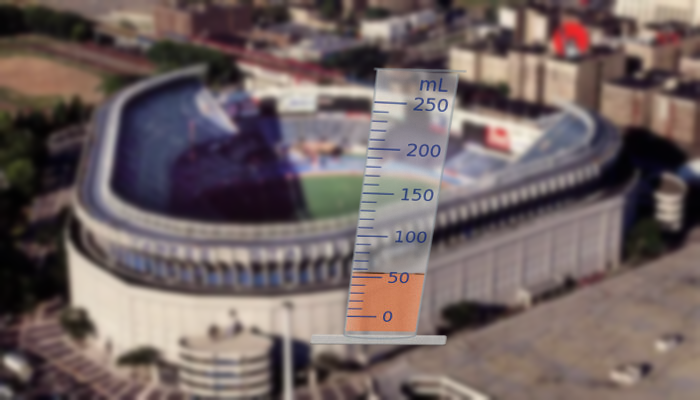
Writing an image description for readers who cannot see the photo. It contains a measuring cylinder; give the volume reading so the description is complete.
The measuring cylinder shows 55 mL
